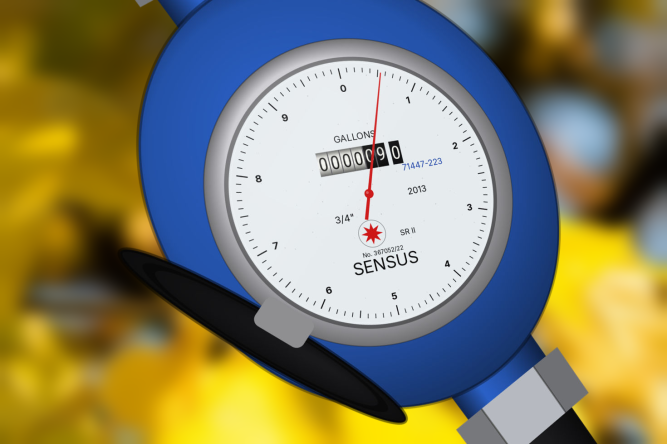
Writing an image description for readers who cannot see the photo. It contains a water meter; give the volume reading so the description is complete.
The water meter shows 90.5 gal
